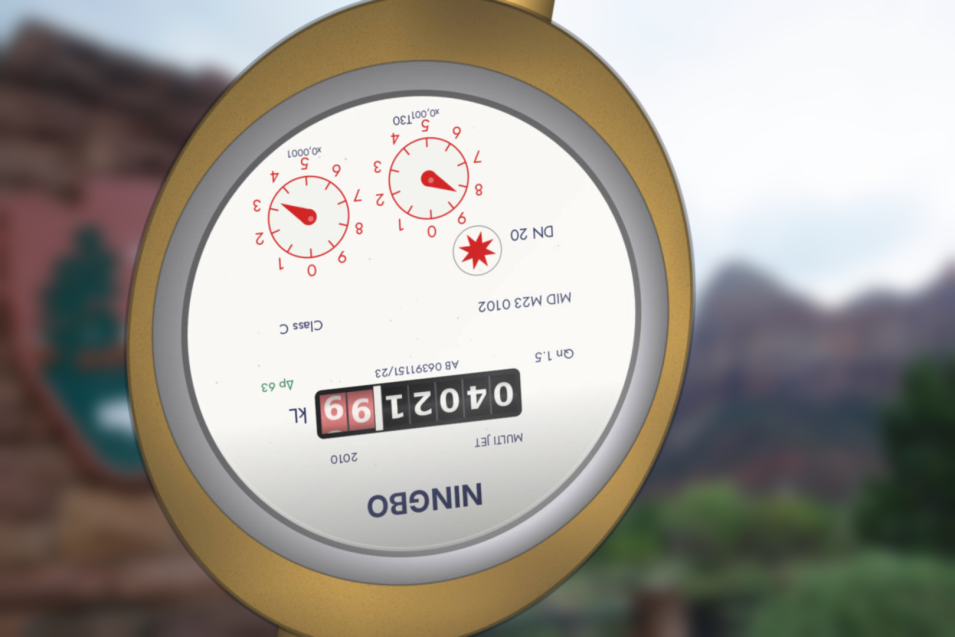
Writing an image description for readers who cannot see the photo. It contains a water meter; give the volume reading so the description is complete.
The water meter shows 4021.9883 kL
